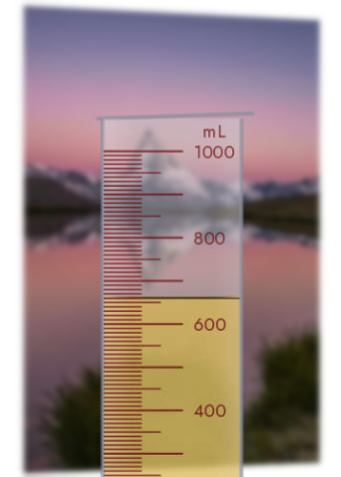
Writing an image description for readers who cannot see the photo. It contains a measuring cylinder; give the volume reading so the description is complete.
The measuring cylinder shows 660 mL
